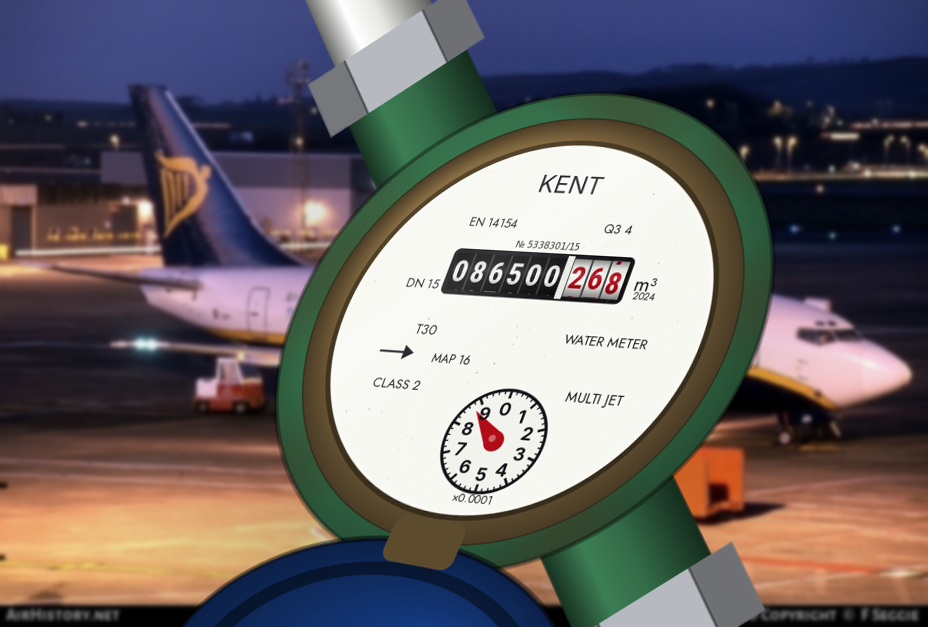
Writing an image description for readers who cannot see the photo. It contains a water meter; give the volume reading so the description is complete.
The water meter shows 86500.2678 m³
